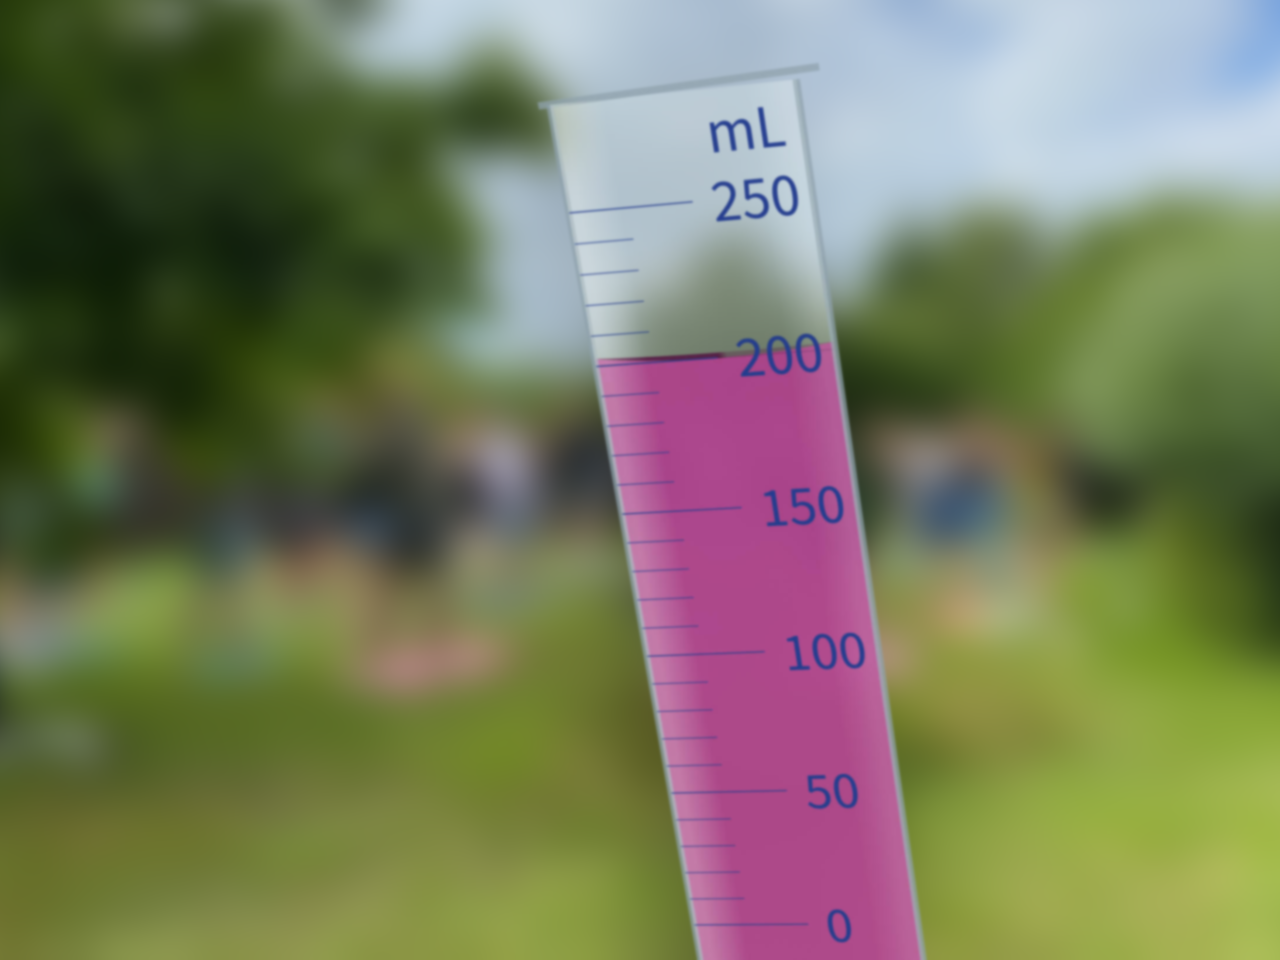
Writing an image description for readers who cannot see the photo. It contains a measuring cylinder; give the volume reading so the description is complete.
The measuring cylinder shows 200 mL
